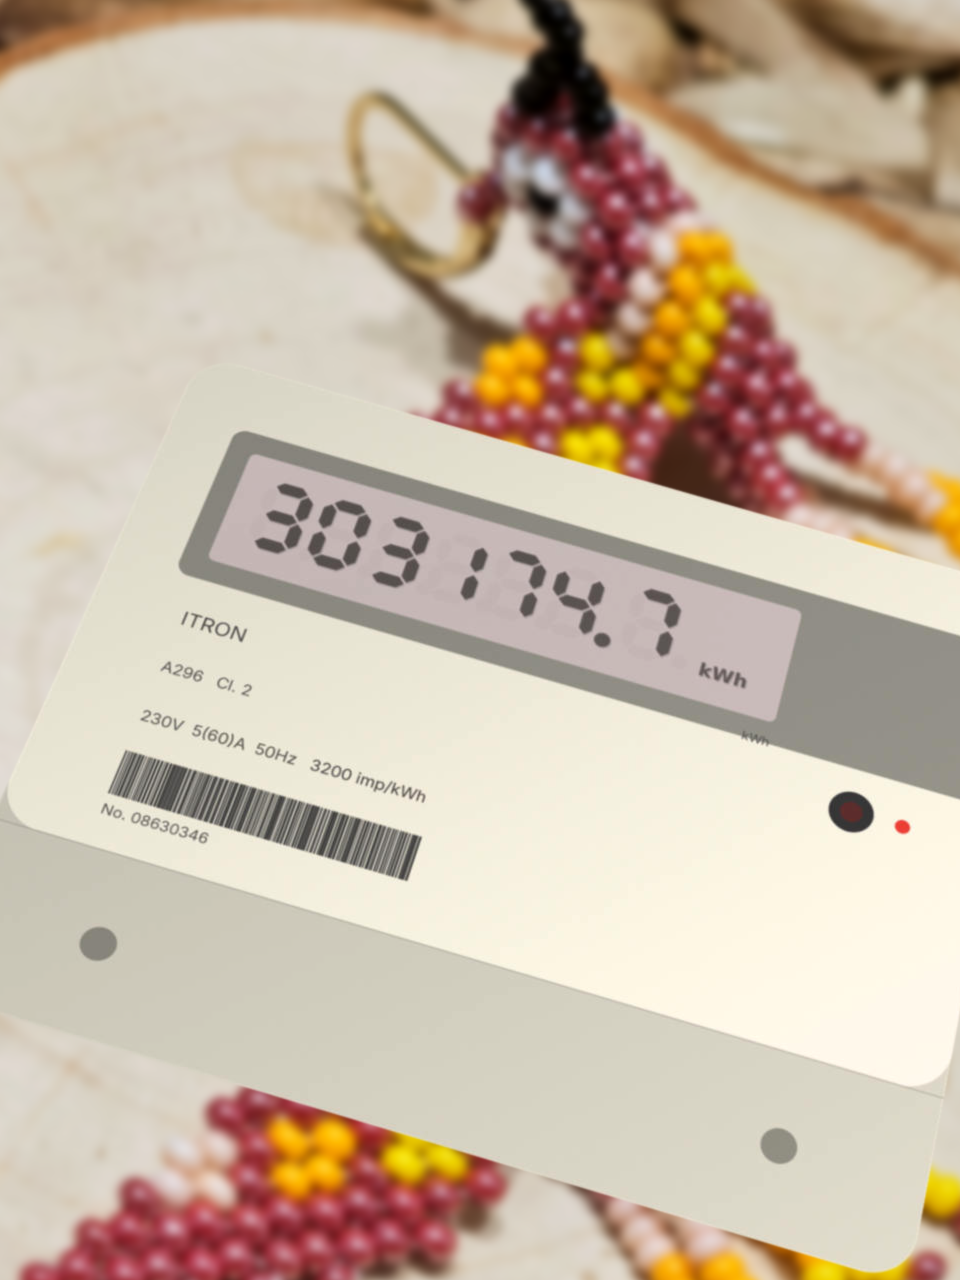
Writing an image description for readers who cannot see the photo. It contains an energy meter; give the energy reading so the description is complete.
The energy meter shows 303174.7 kWh
